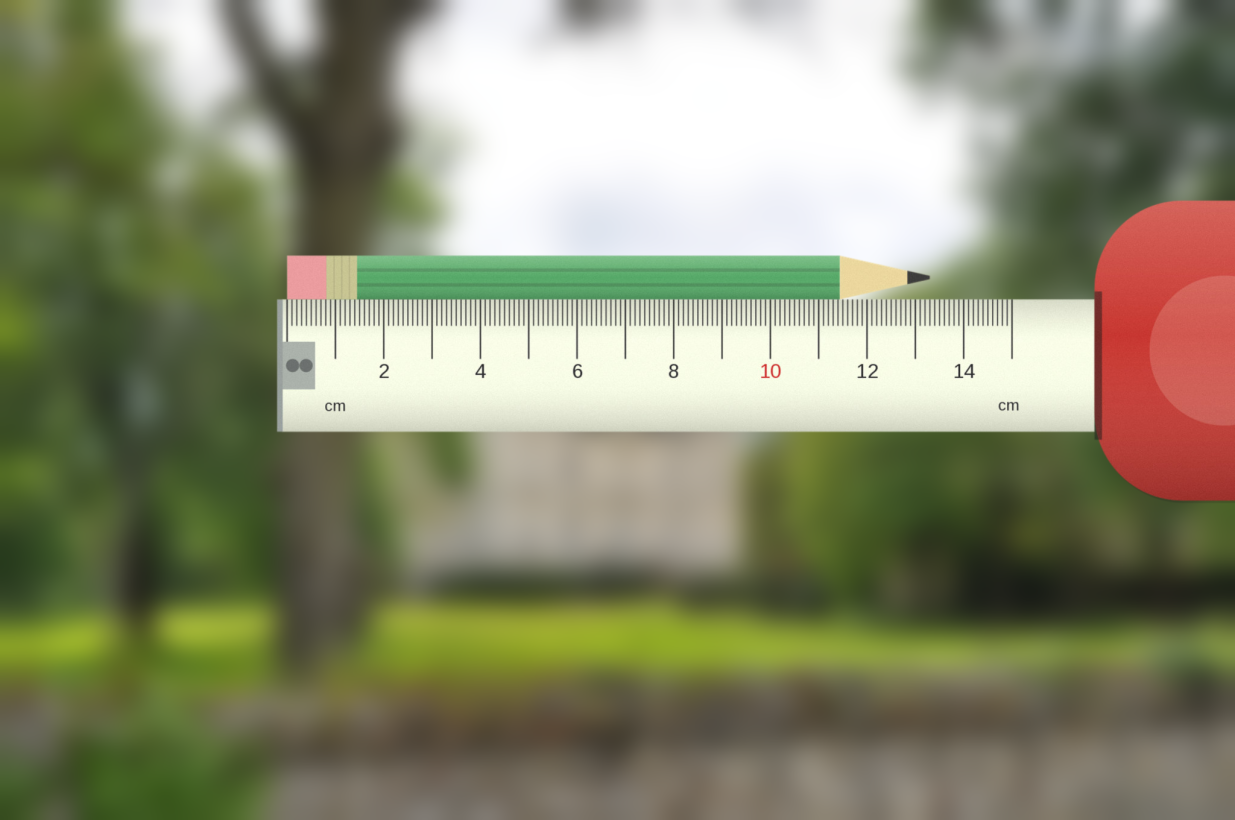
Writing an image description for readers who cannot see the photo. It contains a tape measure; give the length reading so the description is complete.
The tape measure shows 13.3 cm
